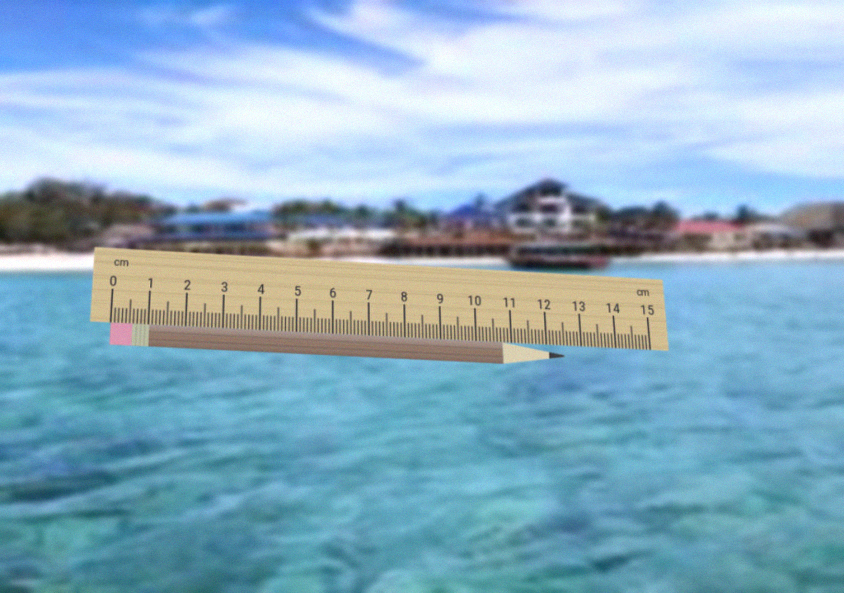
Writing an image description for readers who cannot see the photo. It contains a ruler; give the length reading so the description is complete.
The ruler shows 12.5 cm
